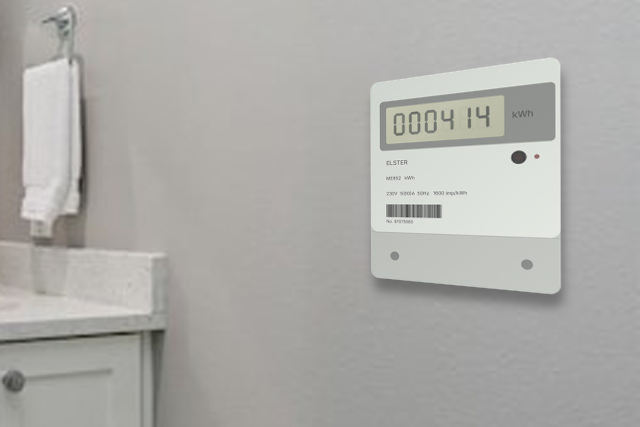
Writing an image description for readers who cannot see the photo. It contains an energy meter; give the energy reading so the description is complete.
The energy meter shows 414 kWh
